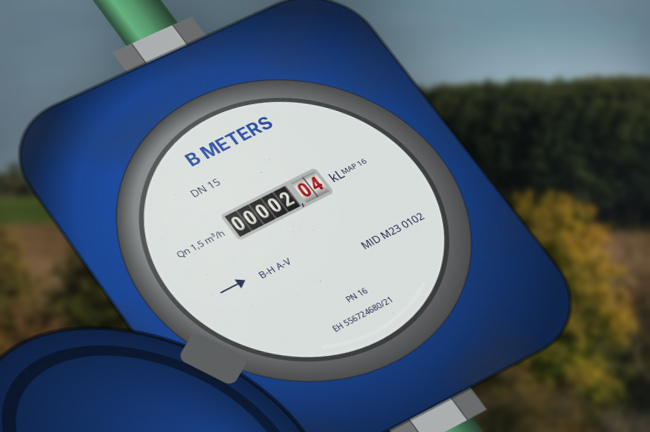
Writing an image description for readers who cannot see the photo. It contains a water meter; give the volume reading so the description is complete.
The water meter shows 2.04 kL
